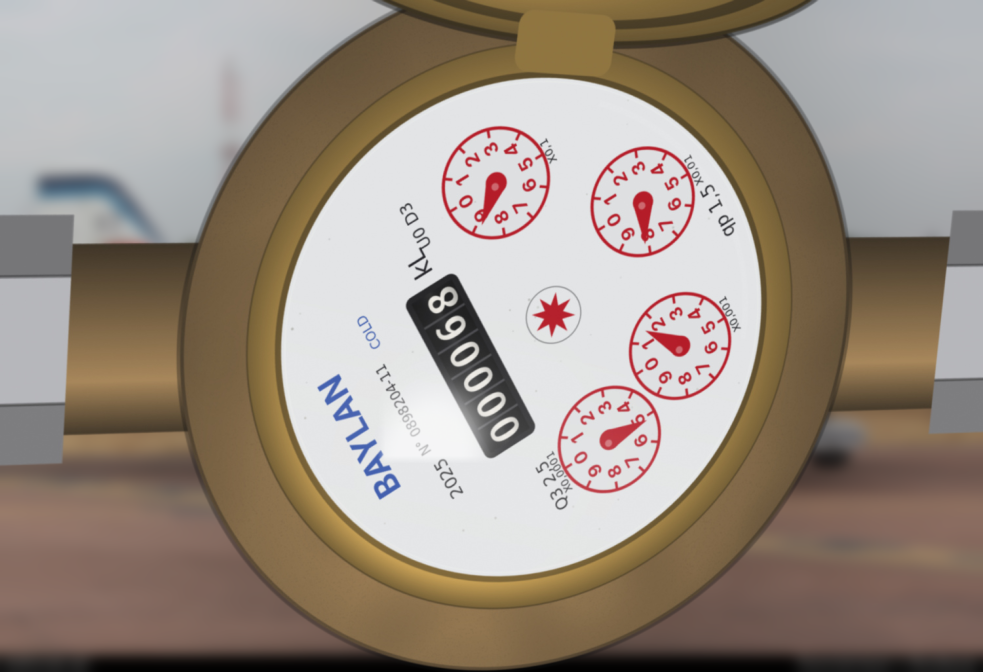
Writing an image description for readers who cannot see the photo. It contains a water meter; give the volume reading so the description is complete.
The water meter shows 67.8815 kL
